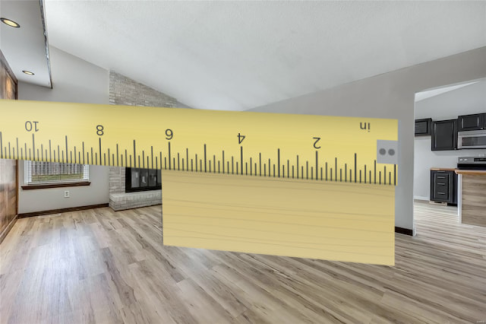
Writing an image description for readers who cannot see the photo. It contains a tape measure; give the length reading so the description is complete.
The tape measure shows 6.25 in
